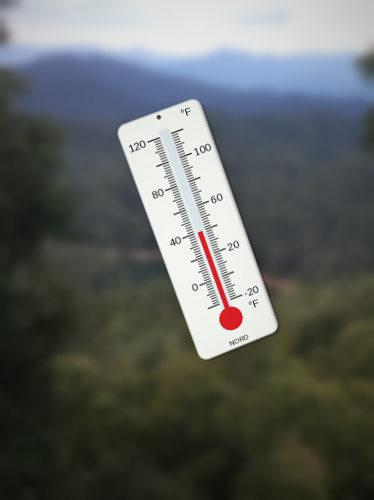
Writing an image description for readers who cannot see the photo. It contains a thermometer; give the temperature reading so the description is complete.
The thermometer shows 40 °F
